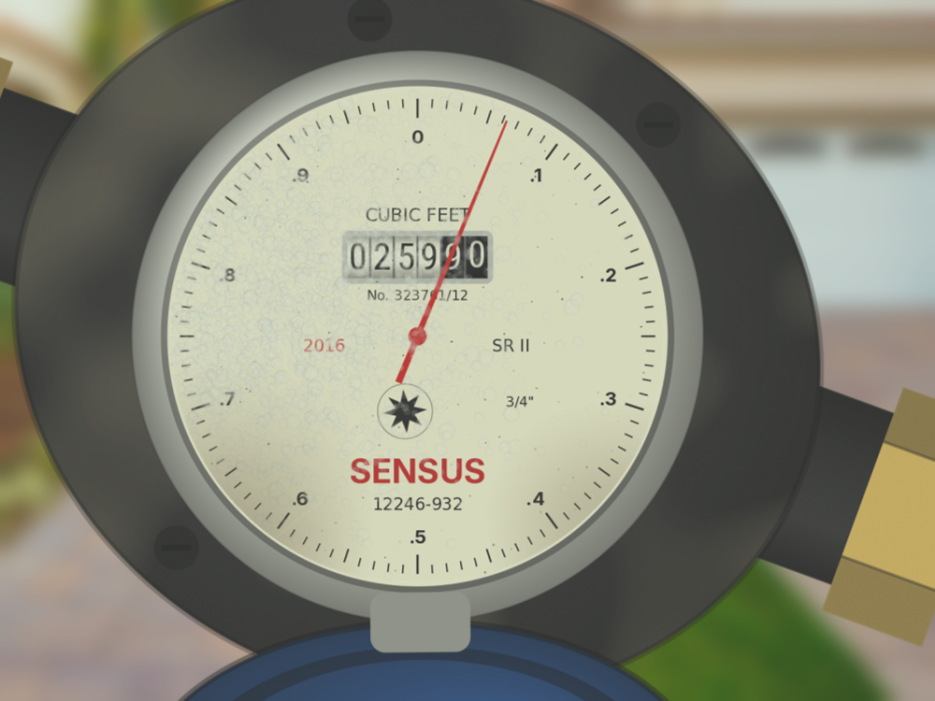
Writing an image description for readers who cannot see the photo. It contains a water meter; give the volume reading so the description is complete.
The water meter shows 25990.06 ft³
